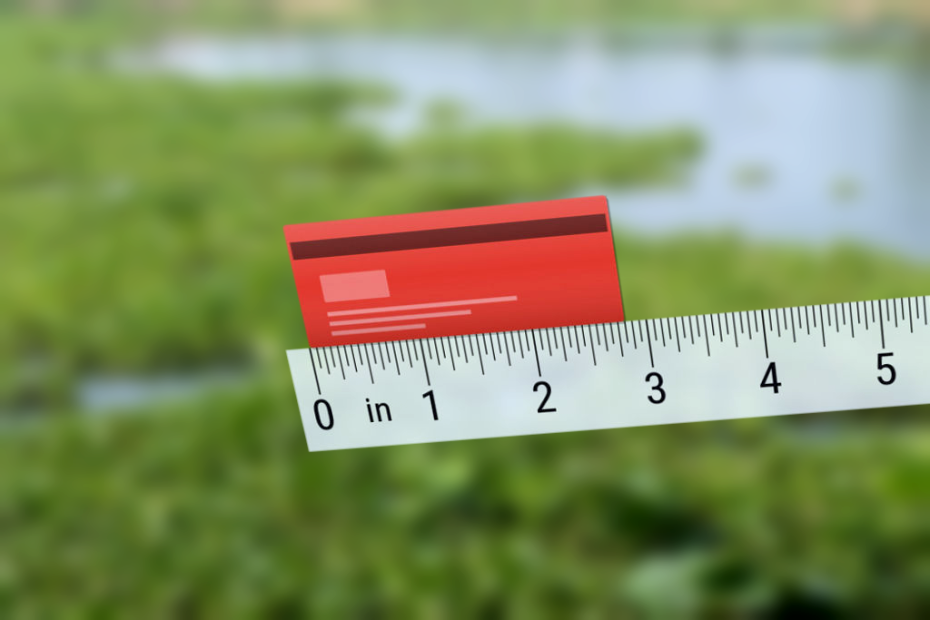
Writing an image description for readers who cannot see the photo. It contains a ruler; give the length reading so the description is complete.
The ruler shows 2.8125 in
